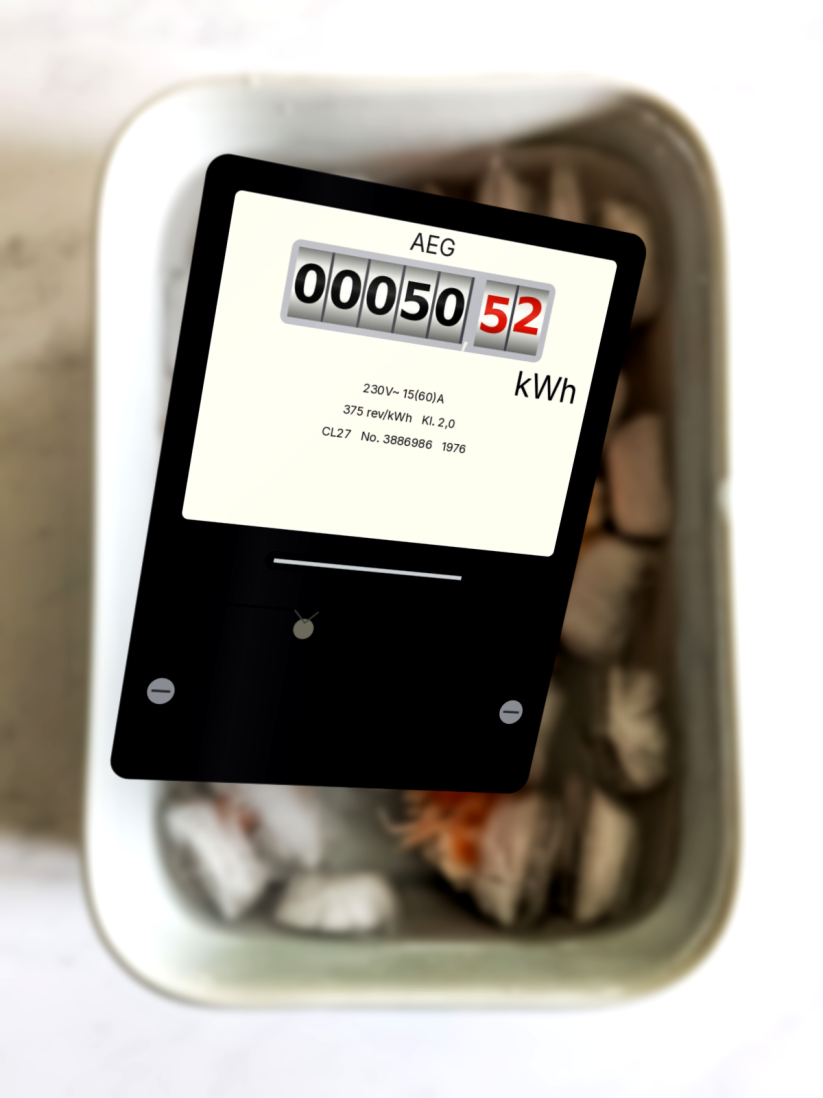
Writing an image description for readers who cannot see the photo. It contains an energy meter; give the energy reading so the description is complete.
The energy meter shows 50.52 kWh
